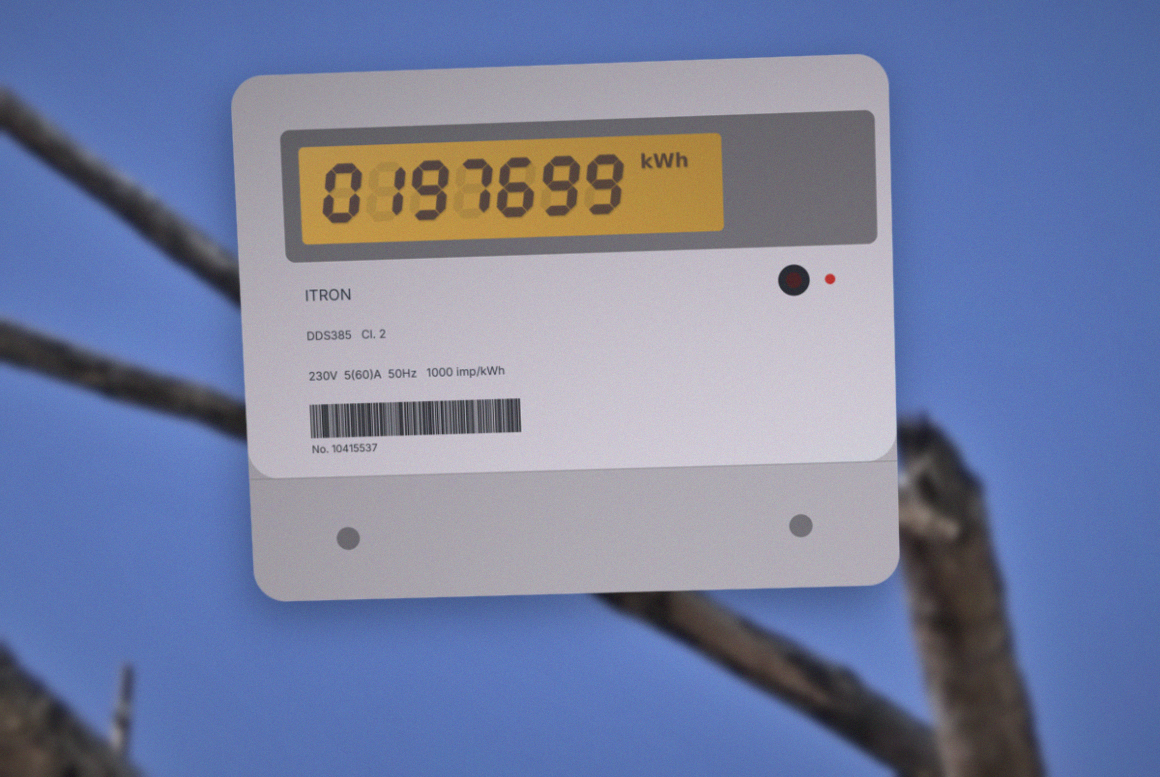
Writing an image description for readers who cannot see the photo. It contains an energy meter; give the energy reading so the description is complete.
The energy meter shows 197699 kWh
